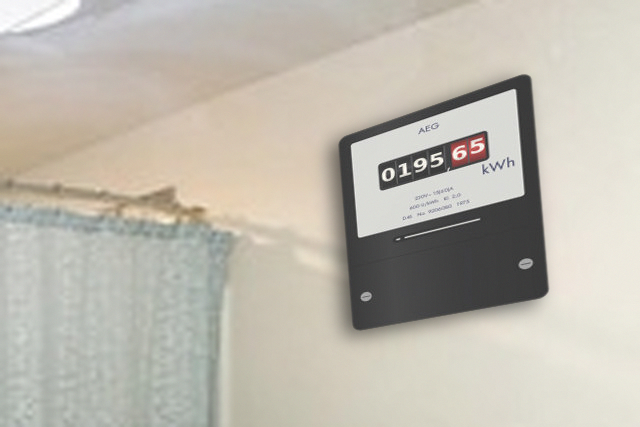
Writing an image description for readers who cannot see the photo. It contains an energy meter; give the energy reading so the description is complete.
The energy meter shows 195.65 kWh
